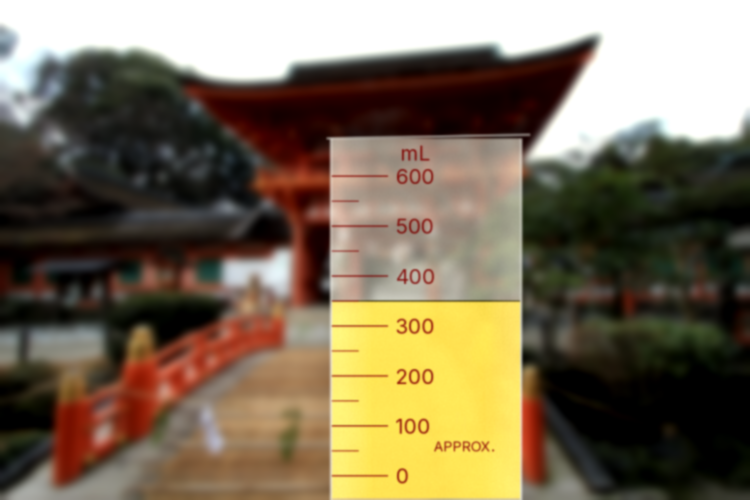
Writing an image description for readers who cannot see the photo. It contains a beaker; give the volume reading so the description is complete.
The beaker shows 350 mL
